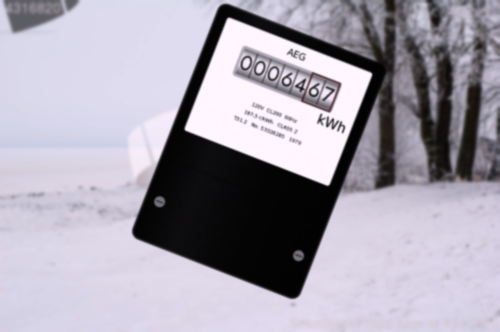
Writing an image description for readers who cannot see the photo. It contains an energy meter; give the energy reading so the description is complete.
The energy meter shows 64.67 kWh
